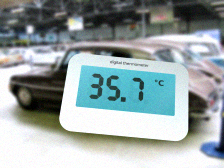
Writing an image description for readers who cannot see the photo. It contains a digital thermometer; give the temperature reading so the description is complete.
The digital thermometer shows 35.7 °C
